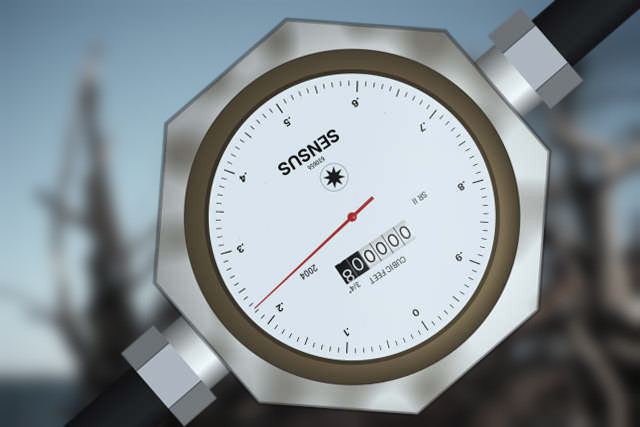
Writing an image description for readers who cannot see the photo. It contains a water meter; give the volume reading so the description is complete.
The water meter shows 8.22 ft³
